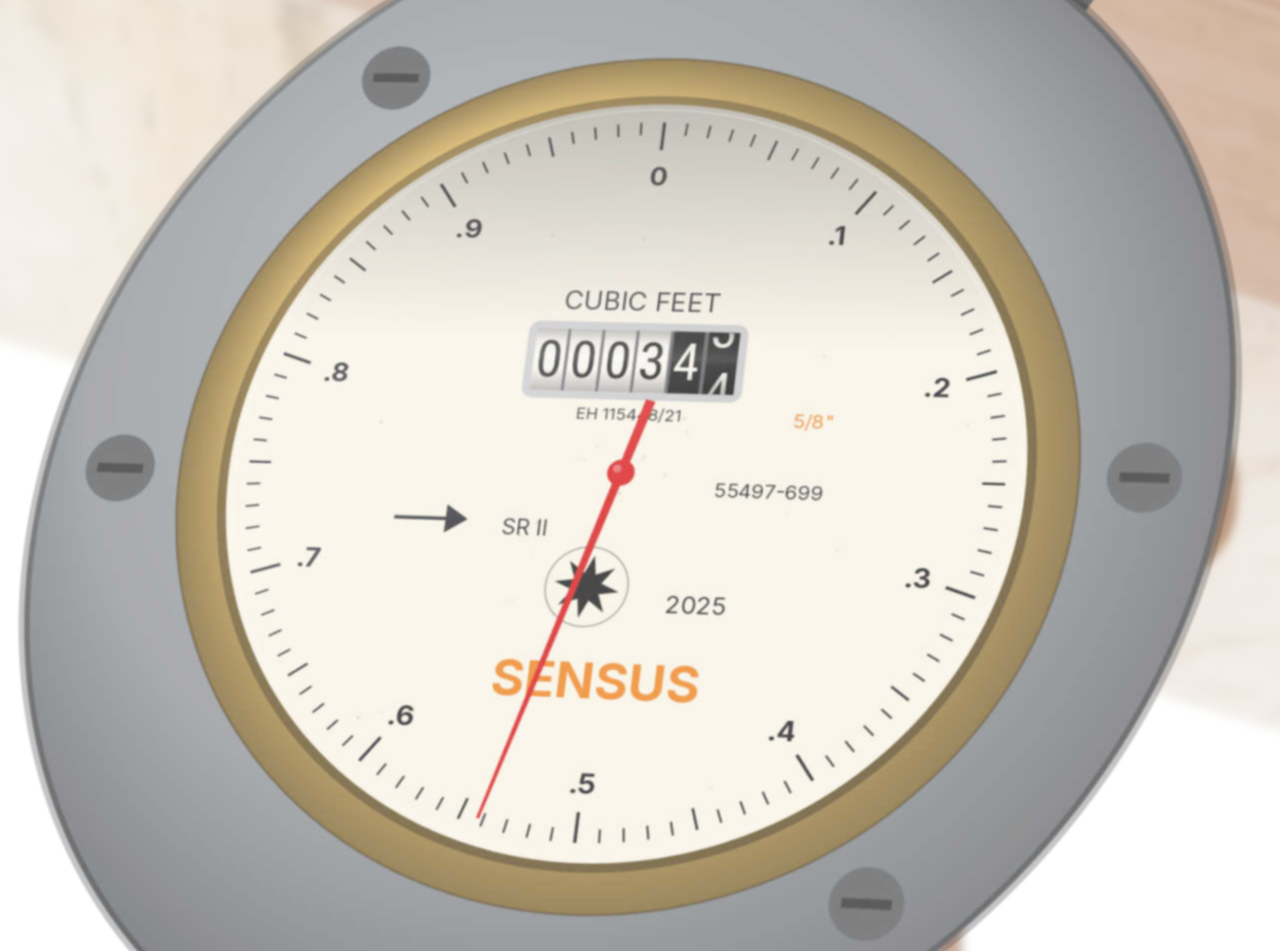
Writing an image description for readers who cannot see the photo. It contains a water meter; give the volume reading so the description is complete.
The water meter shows 343.54 ft³
